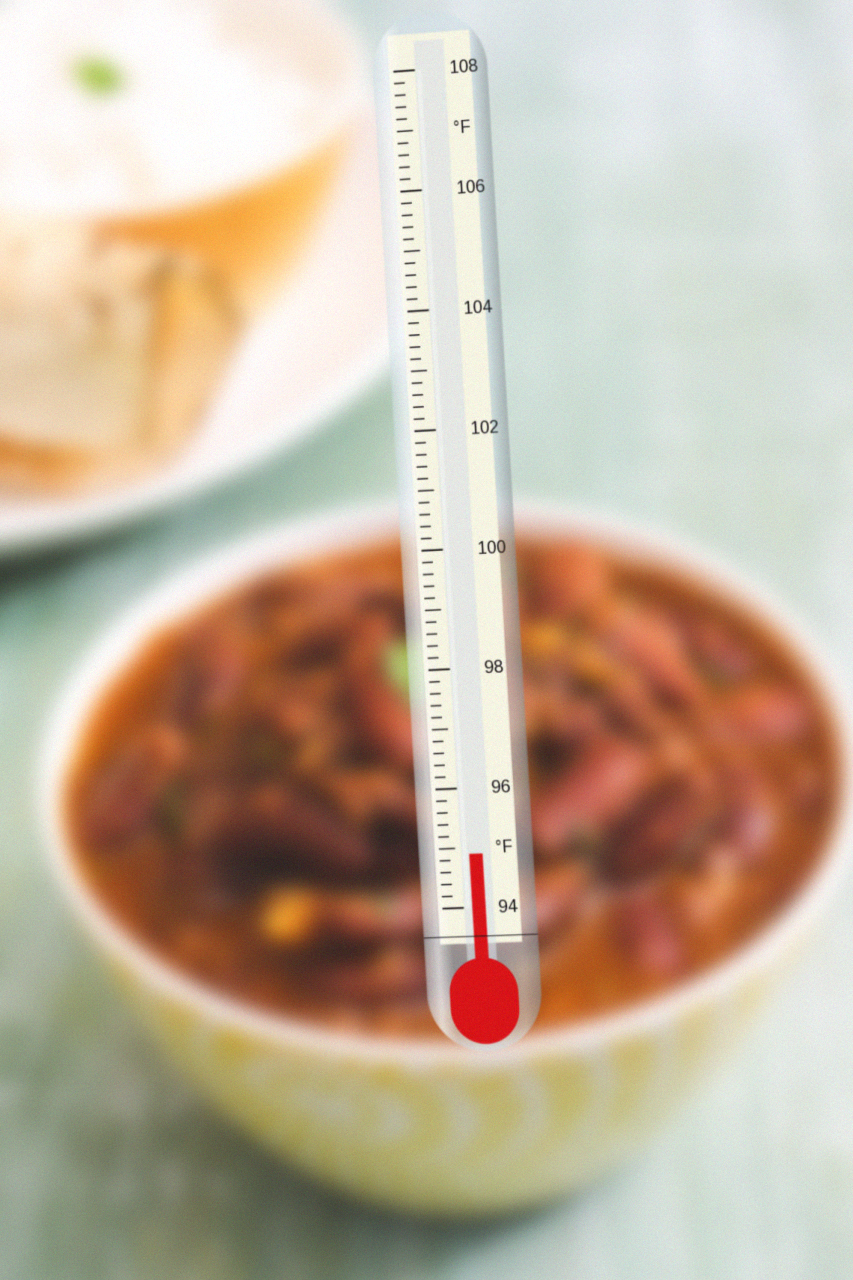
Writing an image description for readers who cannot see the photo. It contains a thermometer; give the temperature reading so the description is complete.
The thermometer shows 94.9 °F
